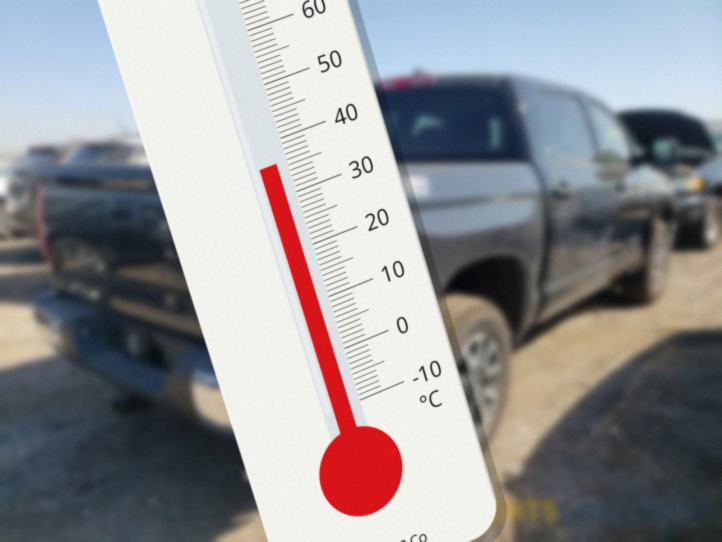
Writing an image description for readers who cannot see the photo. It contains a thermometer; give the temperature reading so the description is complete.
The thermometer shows 36 °C
